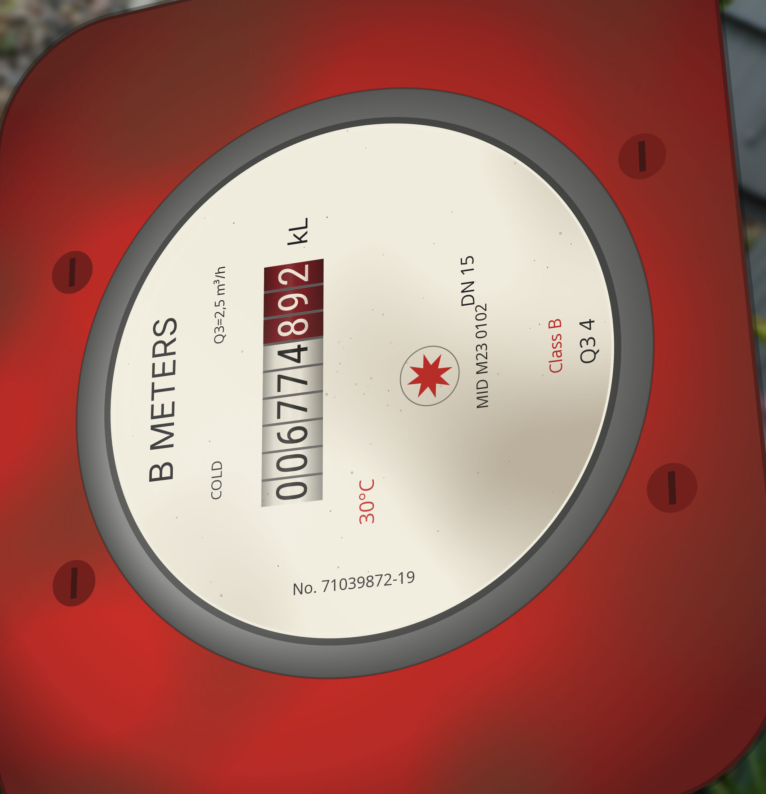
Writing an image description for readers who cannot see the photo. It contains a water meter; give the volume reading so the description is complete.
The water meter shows 6774.892 kL
